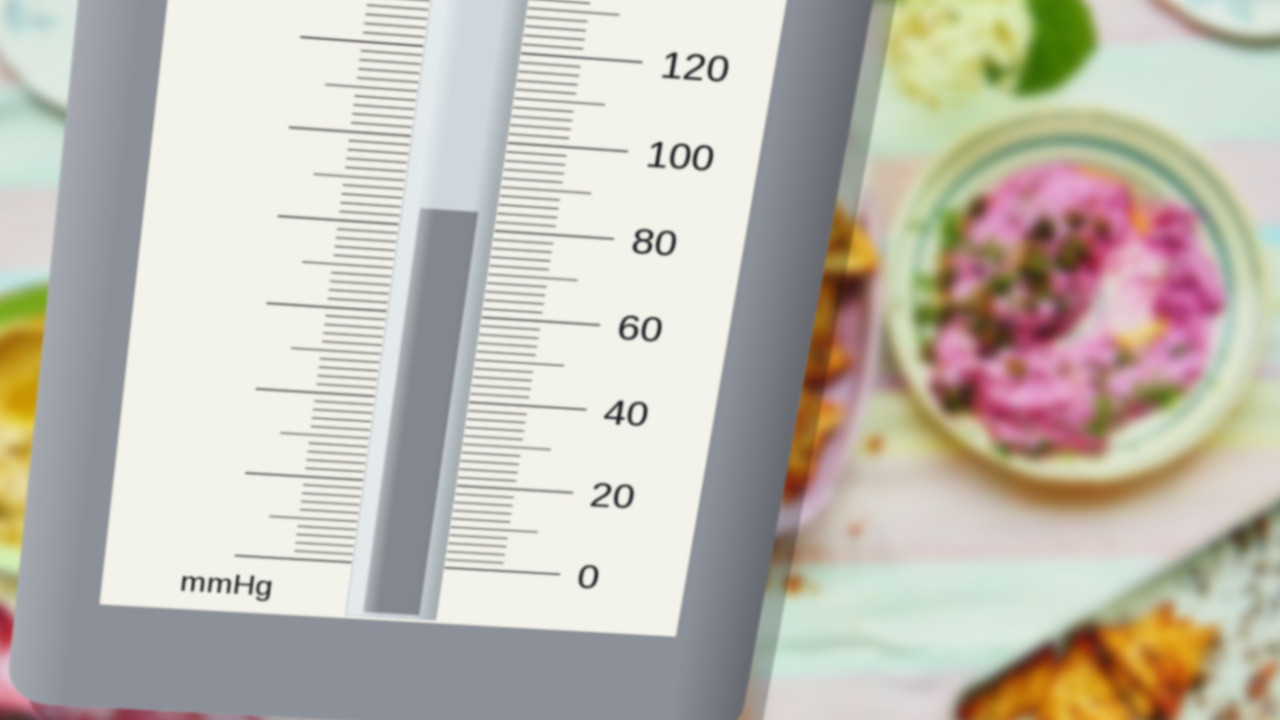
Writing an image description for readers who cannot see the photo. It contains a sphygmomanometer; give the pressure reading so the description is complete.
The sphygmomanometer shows 84 mmHg
